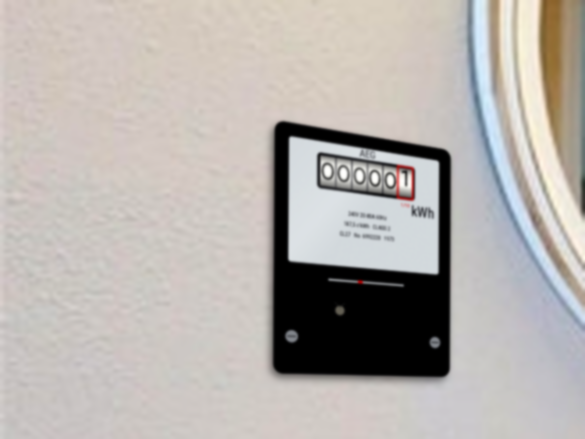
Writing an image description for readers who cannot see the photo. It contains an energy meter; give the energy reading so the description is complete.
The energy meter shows 0.1 kWh
